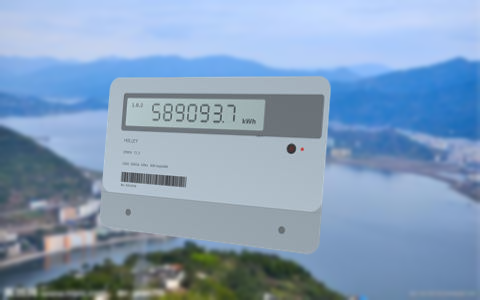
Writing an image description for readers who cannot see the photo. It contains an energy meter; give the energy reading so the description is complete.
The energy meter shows 589093.7 kWh
